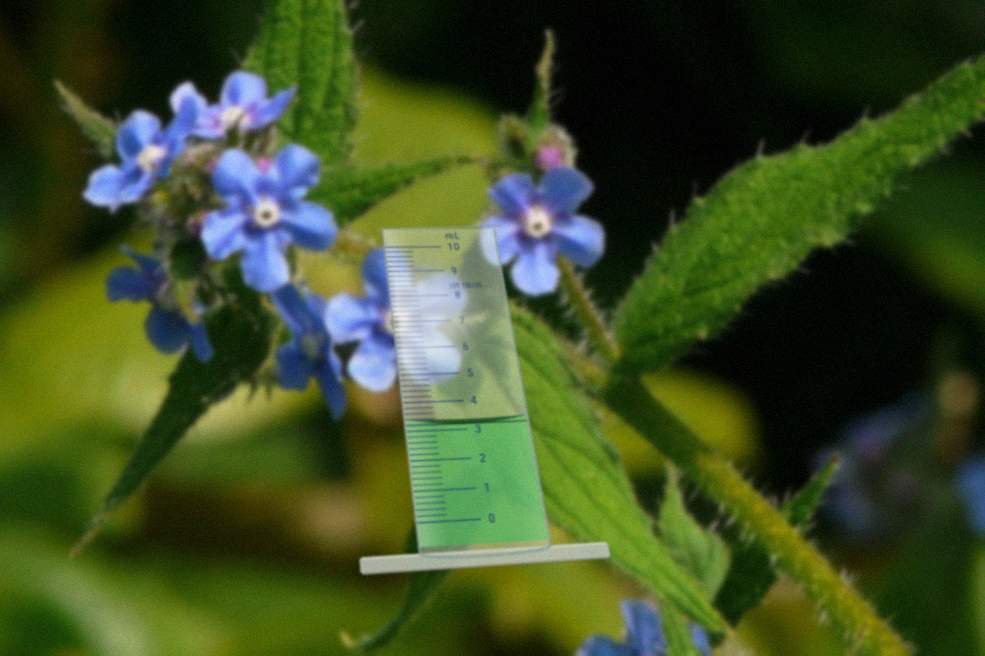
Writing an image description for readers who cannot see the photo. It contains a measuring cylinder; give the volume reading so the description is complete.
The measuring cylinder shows 3.2 mL
